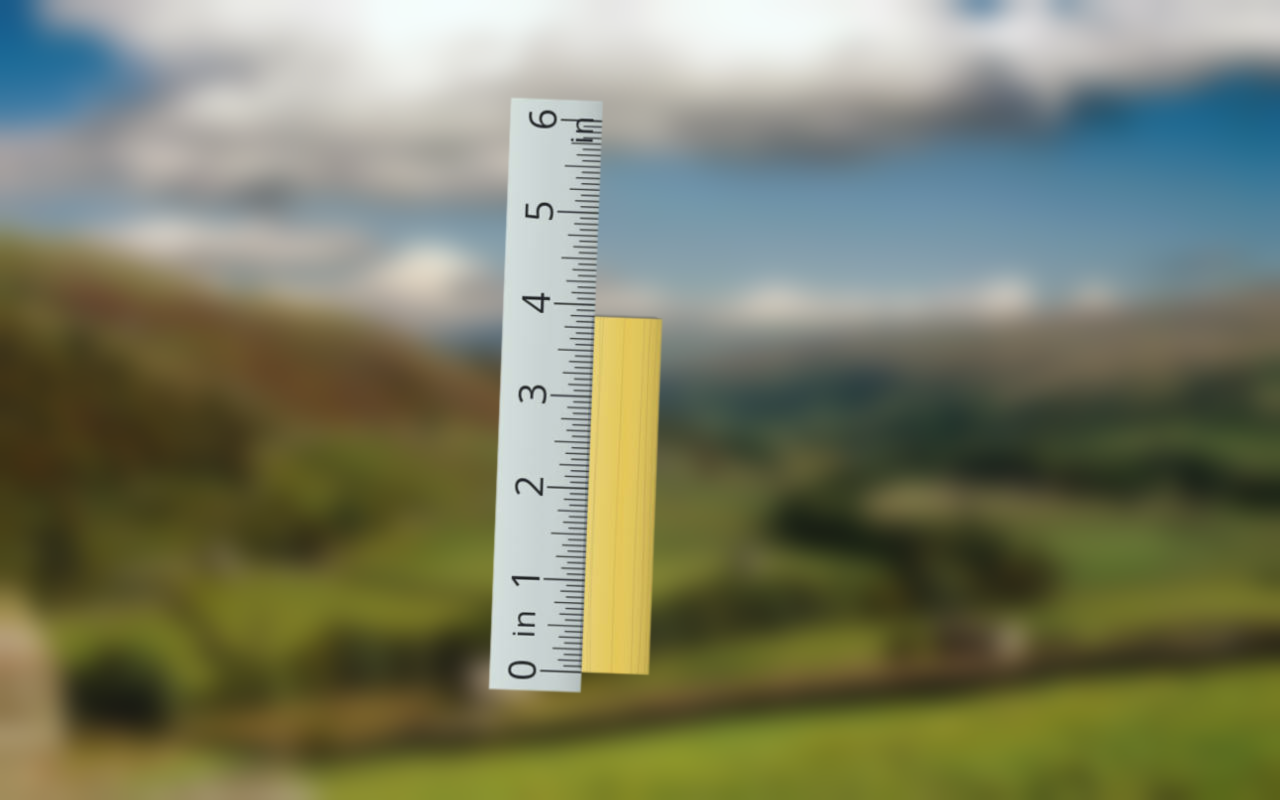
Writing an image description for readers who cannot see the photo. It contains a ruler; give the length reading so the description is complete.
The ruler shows 3.875 in
